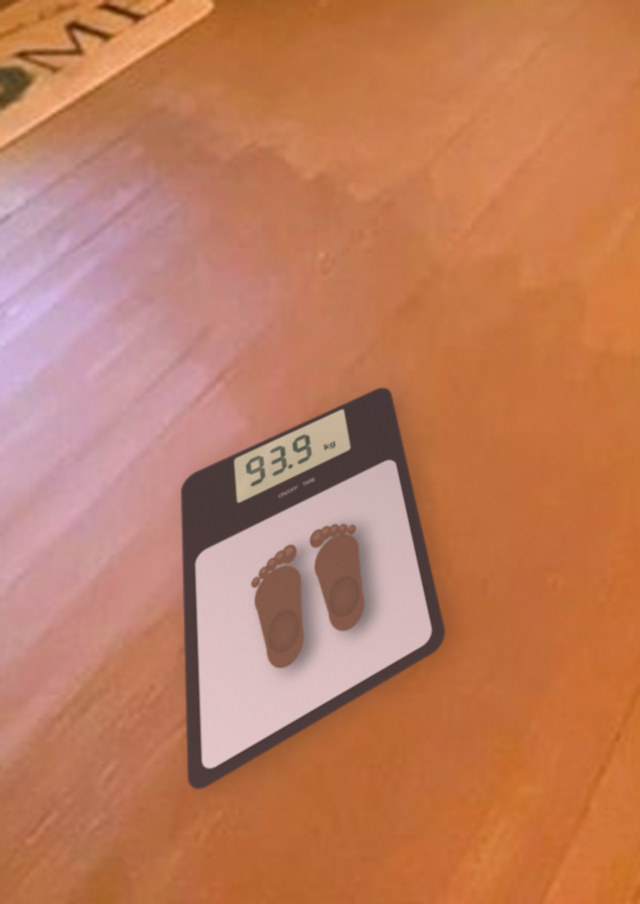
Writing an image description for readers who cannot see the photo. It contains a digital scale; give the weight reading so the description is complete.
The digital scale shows 93.9 kg
